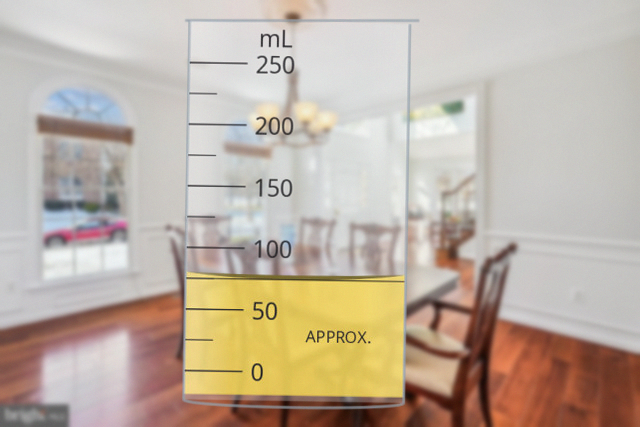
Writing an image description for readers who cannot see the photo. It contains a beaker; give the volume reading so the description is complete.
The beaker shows 75 mL
